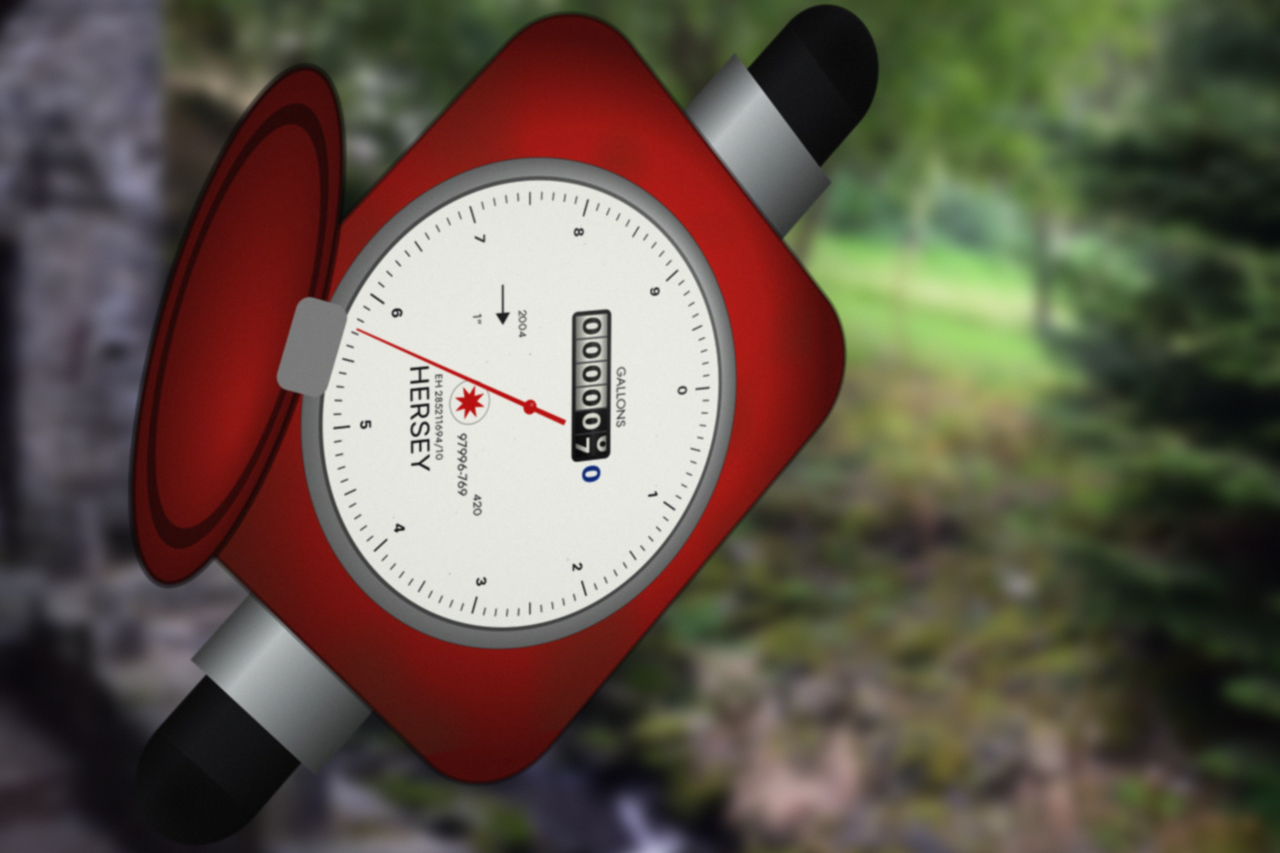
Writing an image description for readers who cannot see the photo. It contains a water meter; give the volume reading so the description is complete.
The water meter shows 65.7 gal
